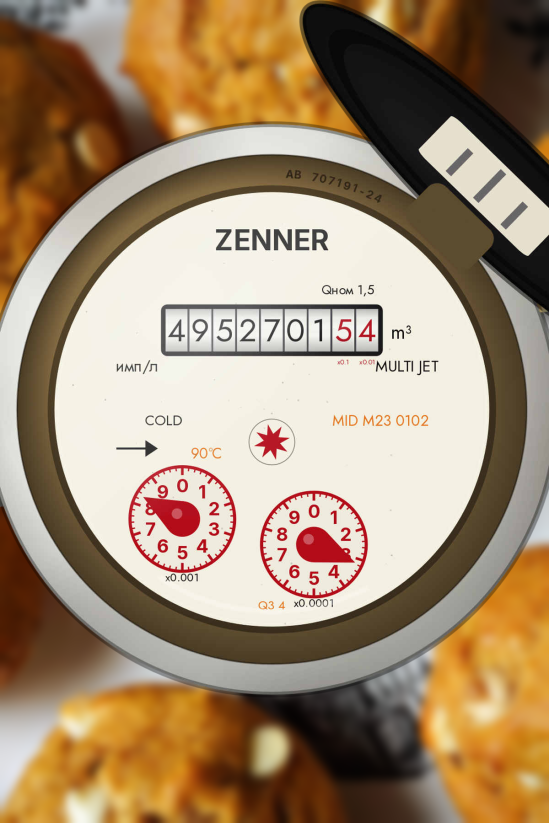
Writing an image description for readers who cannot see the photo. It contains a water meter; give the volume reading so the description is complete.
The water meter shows 4952701.5483 m³
